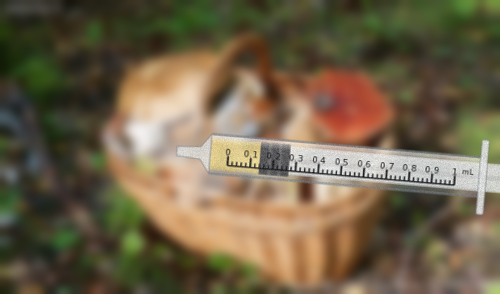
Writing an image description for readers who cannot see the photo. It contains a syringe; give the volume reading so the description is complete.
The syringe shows 0.14 mL
